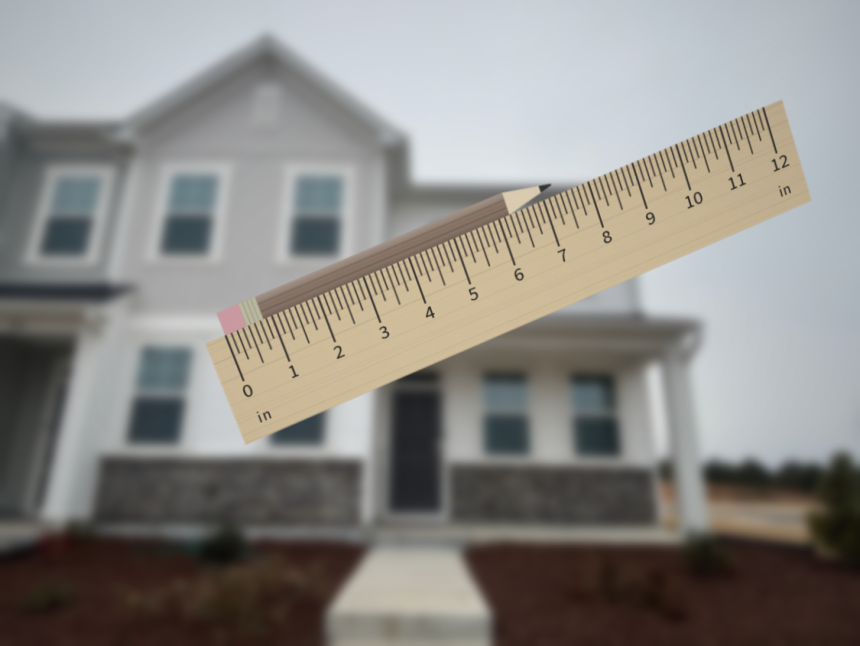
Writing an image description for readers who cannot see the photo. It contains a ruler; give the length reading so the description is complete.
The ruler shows 7.25 in
